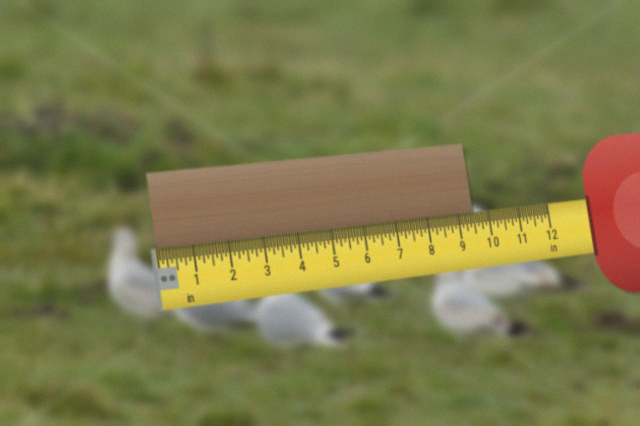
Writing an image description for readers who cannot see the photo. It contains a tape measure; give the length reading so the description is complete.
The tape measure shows 9.5 in
